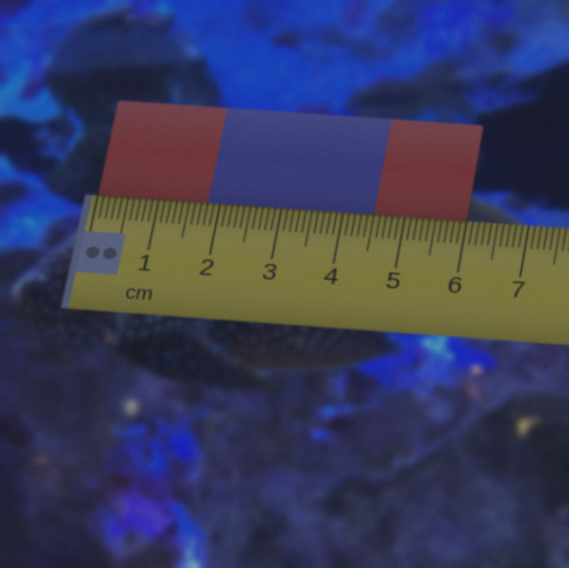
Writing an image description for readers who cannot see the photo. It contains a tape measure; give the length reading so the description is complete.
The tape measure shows 6 cm
